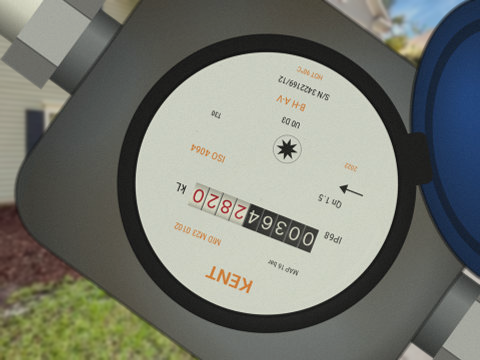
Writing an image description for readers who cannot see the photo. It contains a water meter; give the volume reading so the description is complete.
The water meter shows 364.2820 kL
